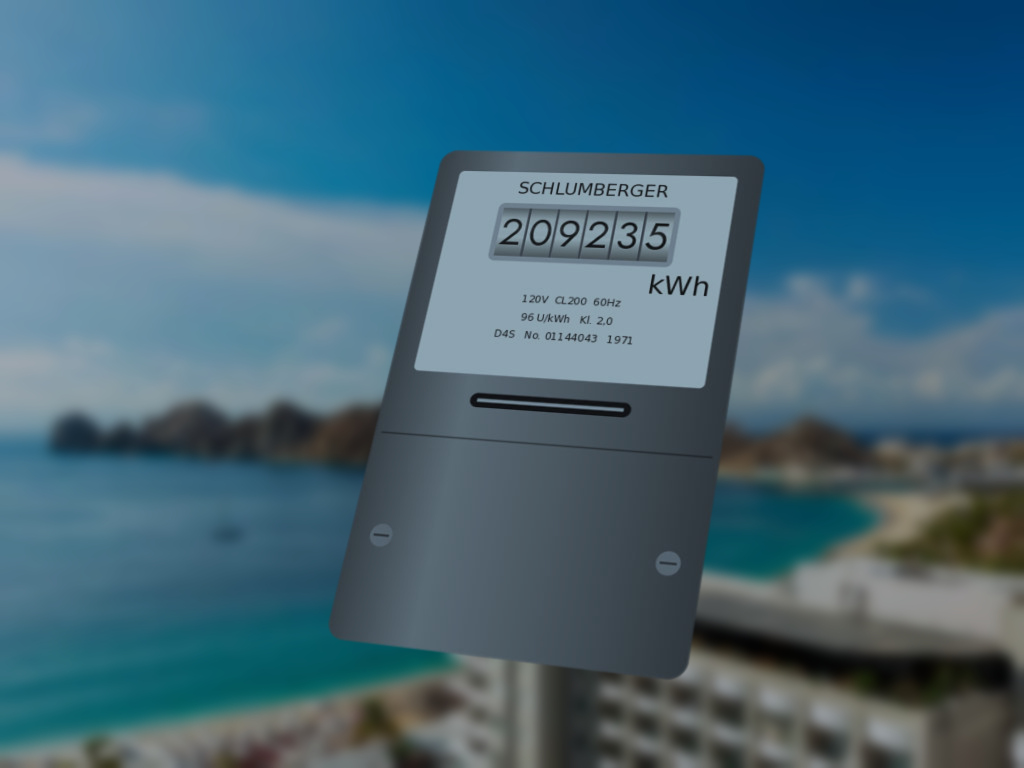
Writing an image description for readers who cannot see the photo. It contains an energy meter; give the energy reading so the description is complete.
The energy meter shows 209235 kWh
